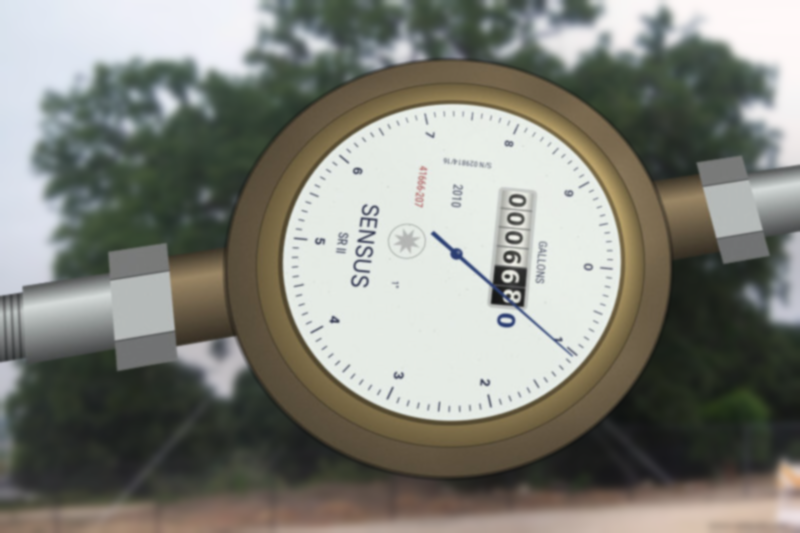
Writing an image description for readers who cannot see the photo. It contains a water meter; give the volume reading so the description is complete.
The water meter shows 6681.0 gal
